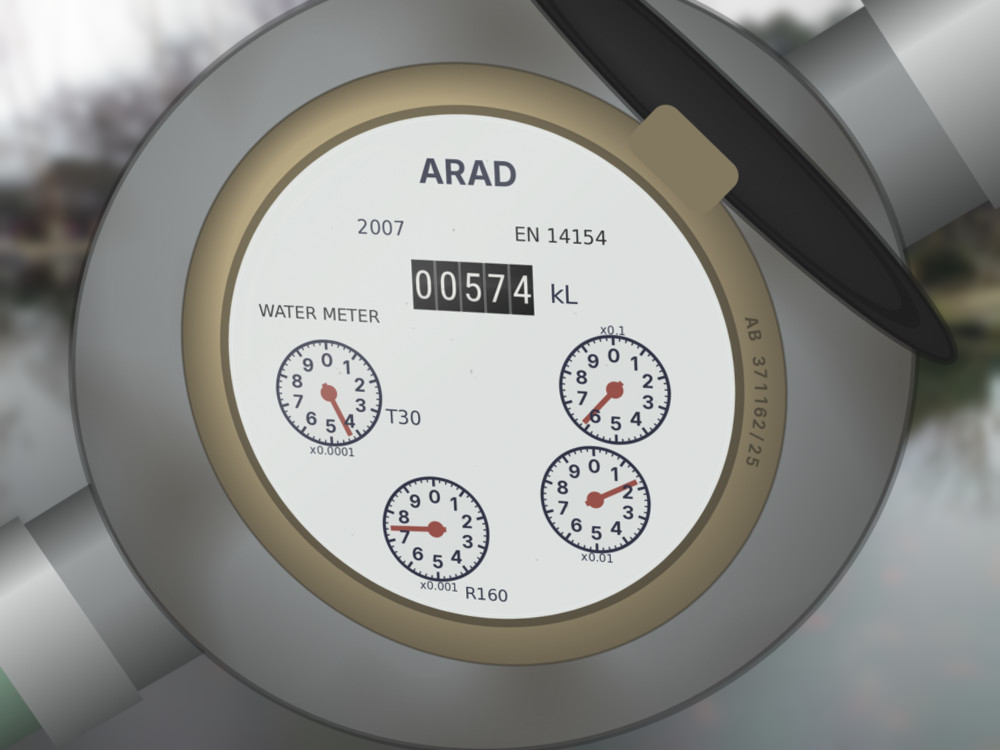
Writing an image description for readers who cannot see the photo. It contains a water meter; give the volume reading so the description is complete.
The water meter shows 574.6174 kL
